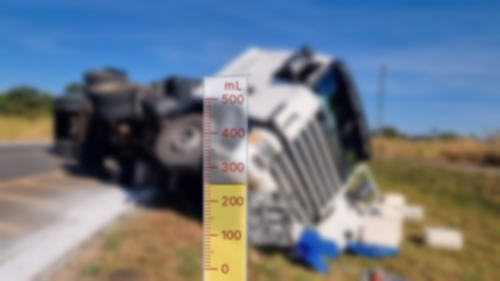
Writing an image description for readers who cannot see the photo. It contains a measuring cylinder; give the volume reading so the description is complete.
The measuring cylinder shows 250 mL
